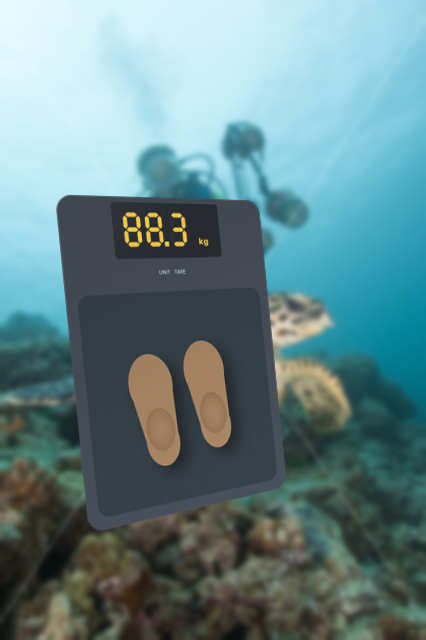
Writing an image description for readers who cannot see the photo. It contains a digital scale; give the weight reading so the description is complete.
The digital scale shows 88.3 kg
